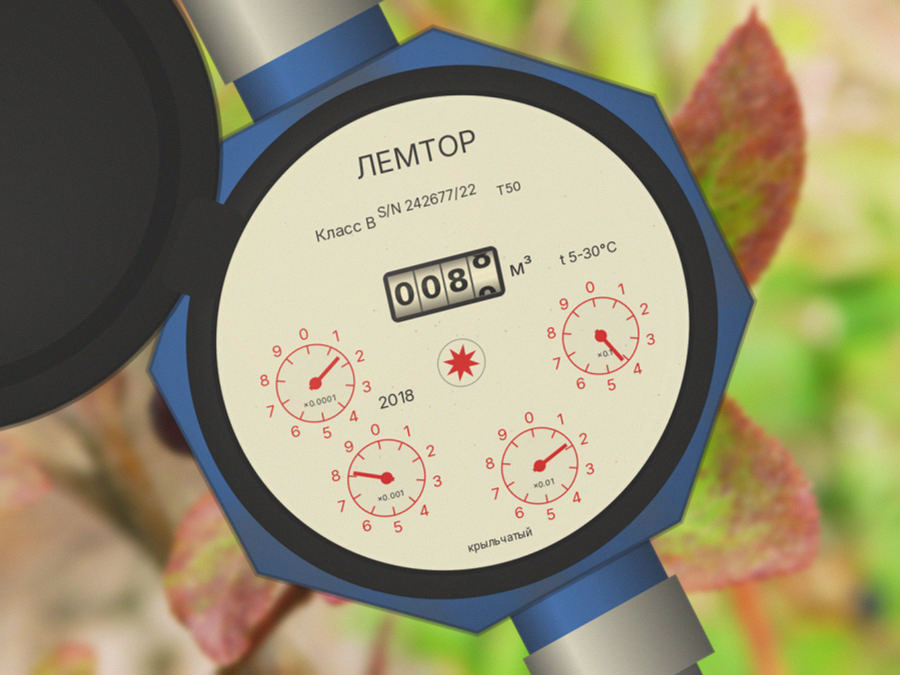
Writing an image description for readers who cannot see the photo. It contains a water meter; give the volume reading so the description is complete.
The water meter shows 88.4181 m³
